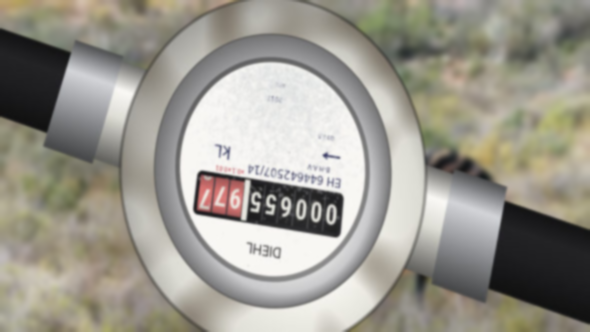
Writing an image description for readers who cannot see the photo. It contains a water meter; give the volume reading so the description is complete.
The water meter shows 655.977 kL
